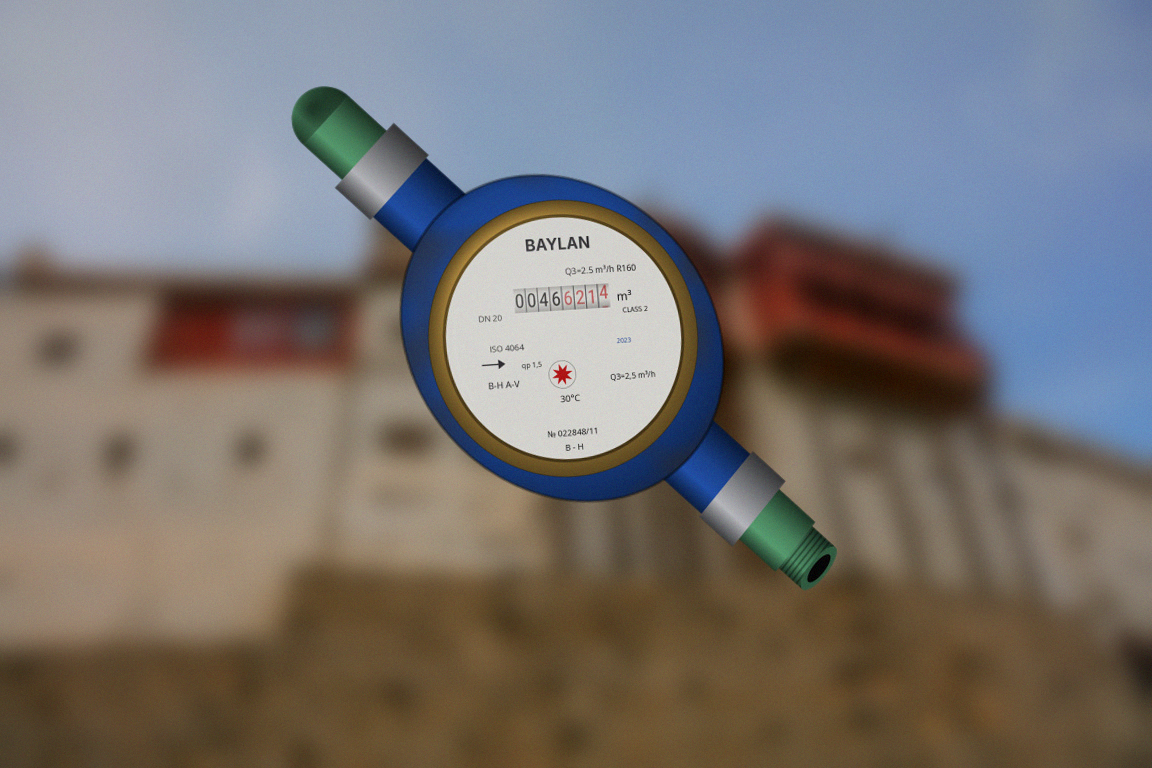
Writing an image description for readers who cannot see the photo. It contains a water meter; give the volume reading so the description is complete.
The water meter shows 46.6214 m³
